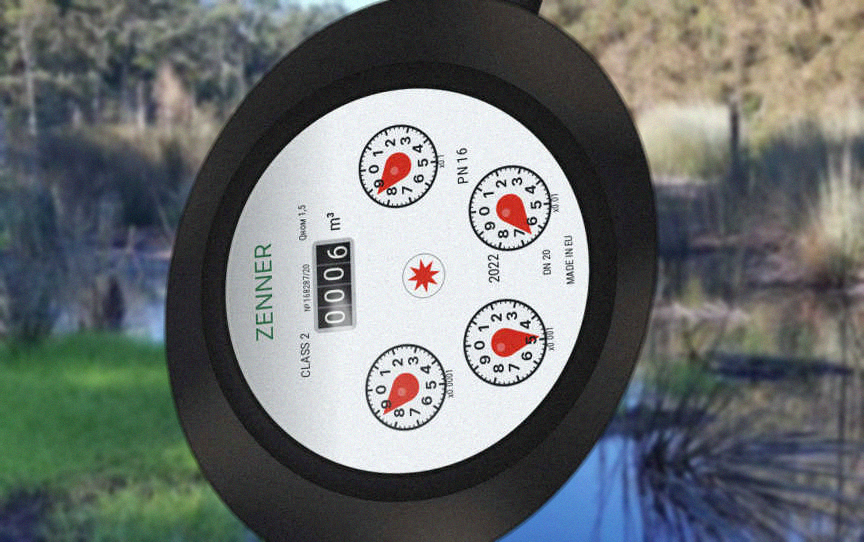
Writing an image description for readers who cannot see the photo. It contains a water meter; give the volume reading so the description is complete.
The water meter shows 5.8648 m³
